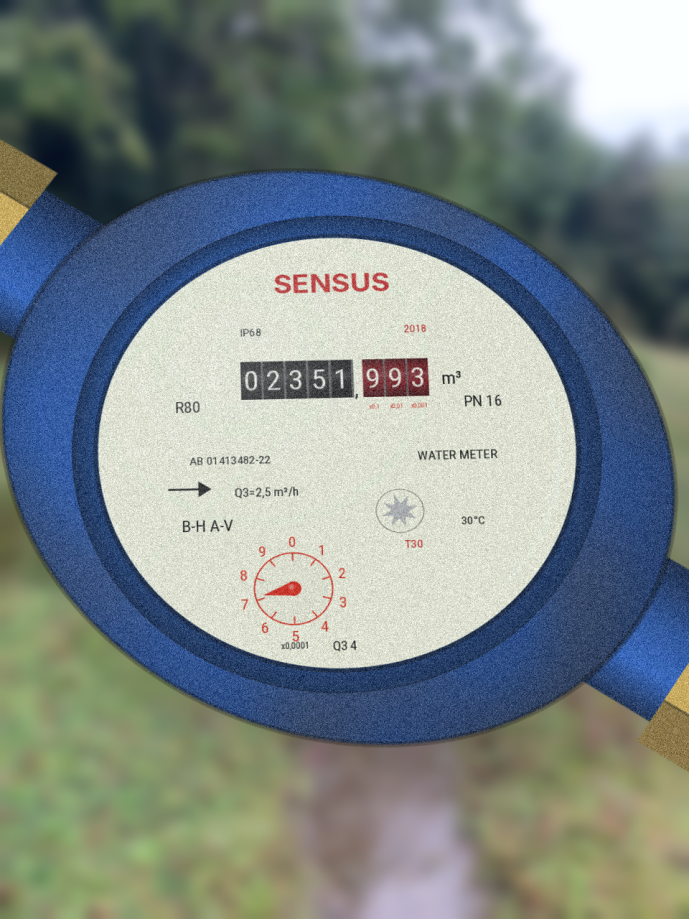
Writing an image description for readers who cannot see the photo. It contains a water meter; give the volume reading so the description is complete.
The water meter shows 2351.9937 m³
